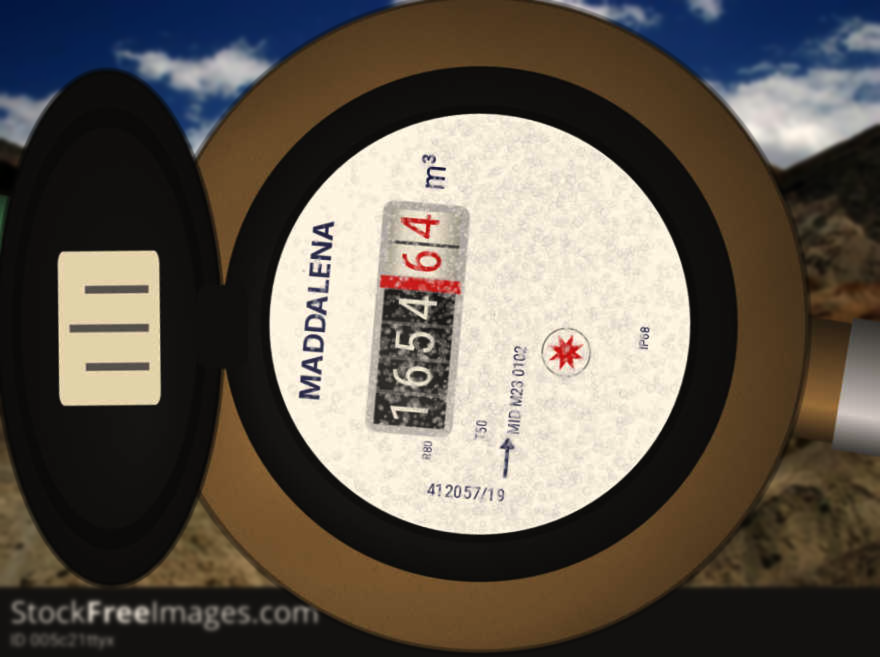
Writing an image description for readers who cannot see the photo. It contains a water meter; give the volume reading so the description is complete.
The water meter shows 1654.64 m³
